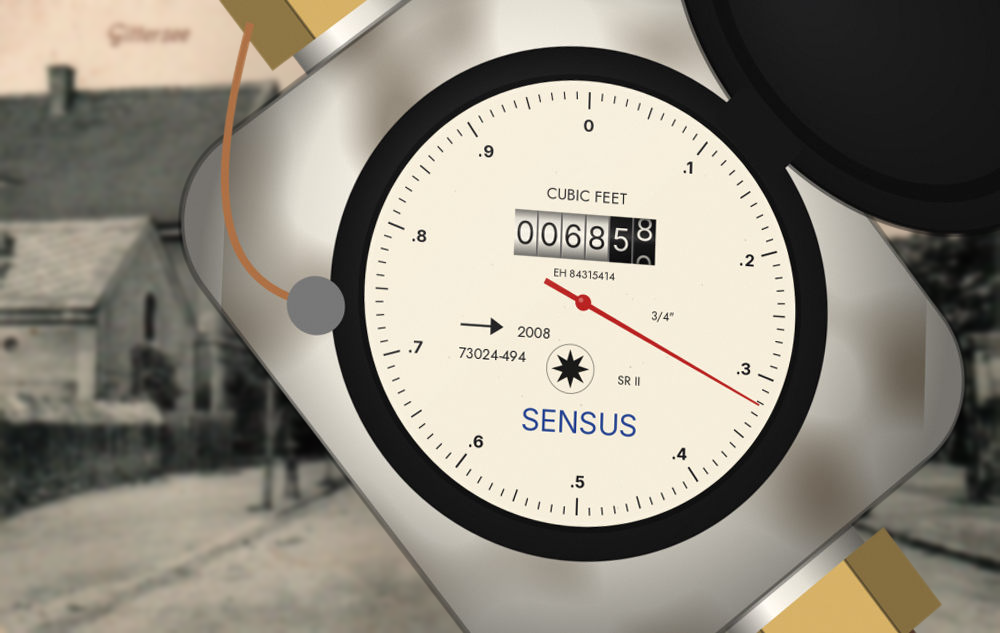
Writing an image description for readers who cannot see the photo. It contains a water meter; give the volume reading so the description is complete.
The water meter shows 6858.32 ft³
